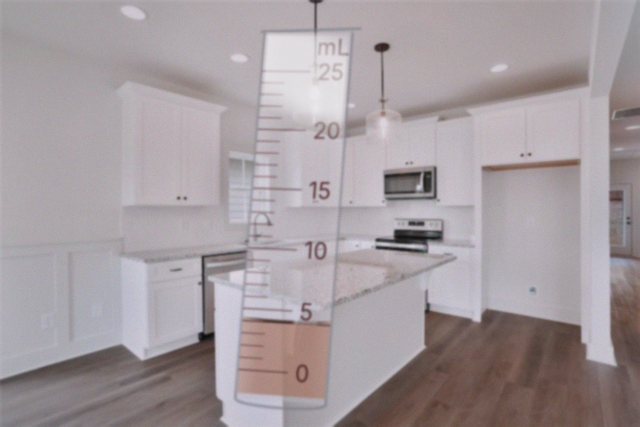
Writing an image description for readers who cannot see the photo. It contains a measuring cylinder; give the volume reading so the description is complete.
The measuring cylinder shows 4 mL
